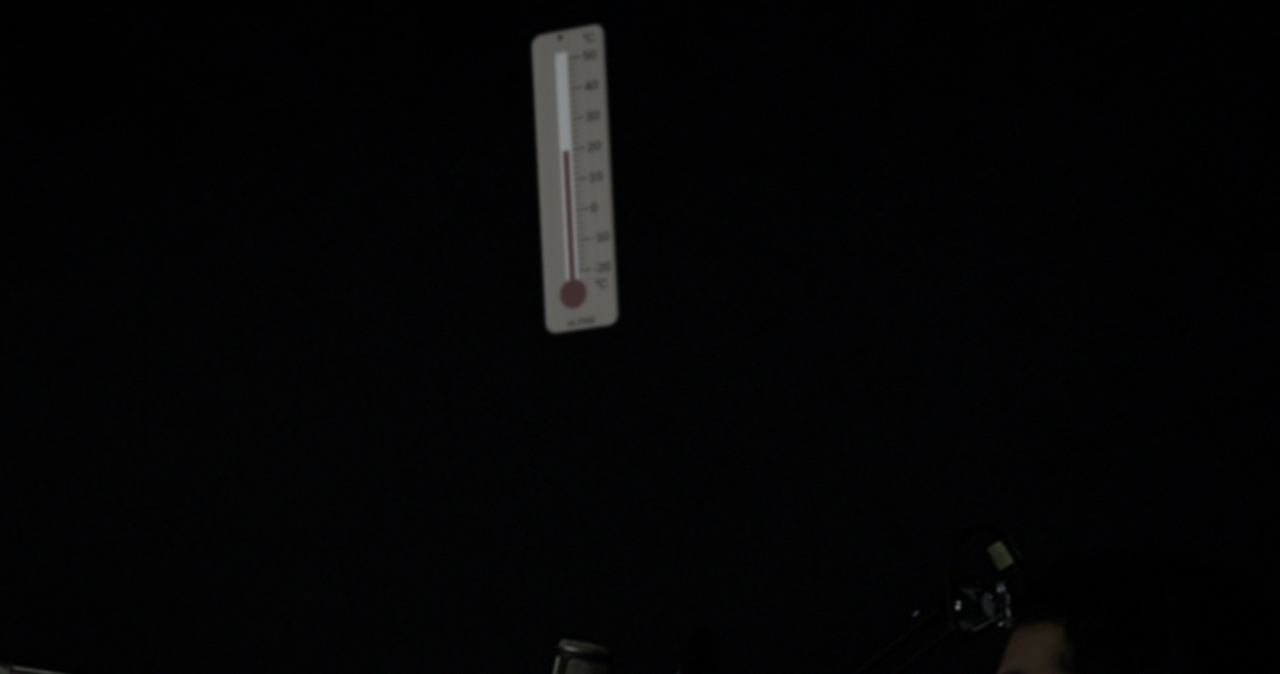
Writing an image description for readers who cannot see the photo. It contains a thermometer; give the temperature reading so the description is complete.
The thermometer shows 20 °C
